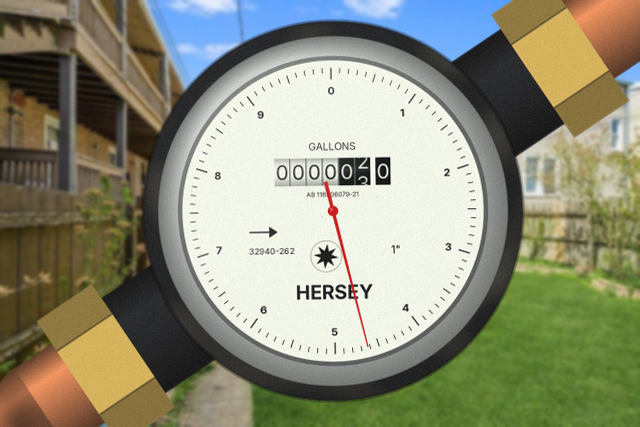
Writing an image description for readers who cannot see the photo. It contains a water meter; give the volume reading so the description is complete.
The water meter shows 24.6 gal
